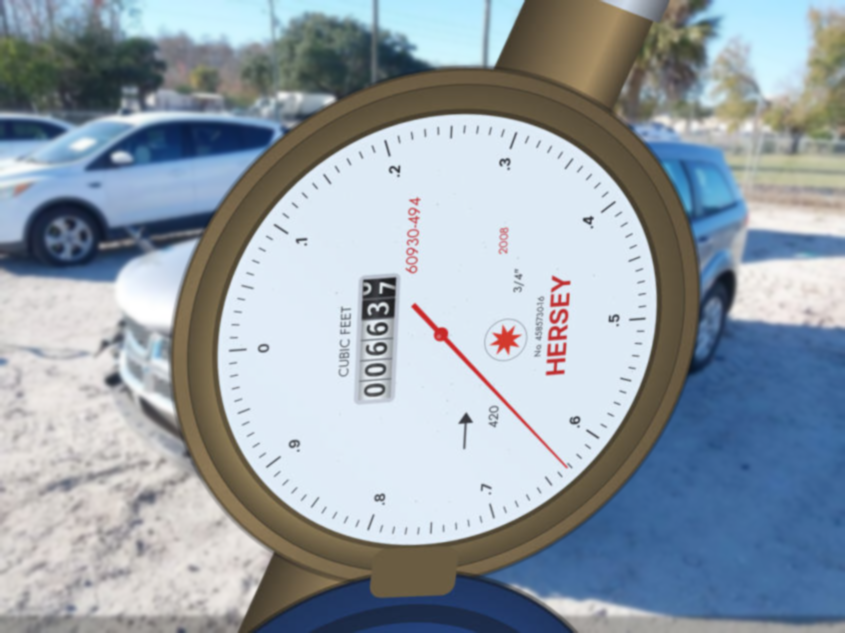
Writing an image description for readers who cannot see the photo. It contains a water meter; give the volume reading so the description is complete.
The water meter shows 6636.63 ft³
